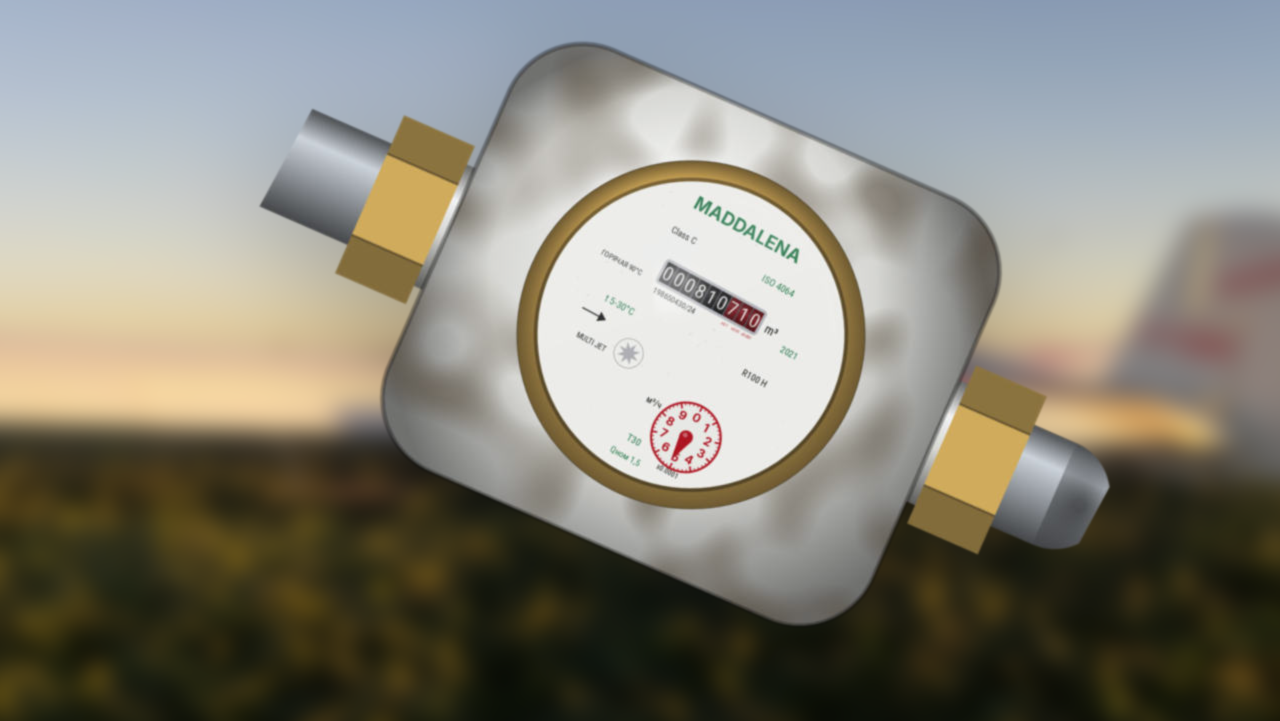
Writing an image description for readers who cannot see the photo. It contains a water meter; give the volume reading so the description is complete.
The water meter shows 810.7105 m³
